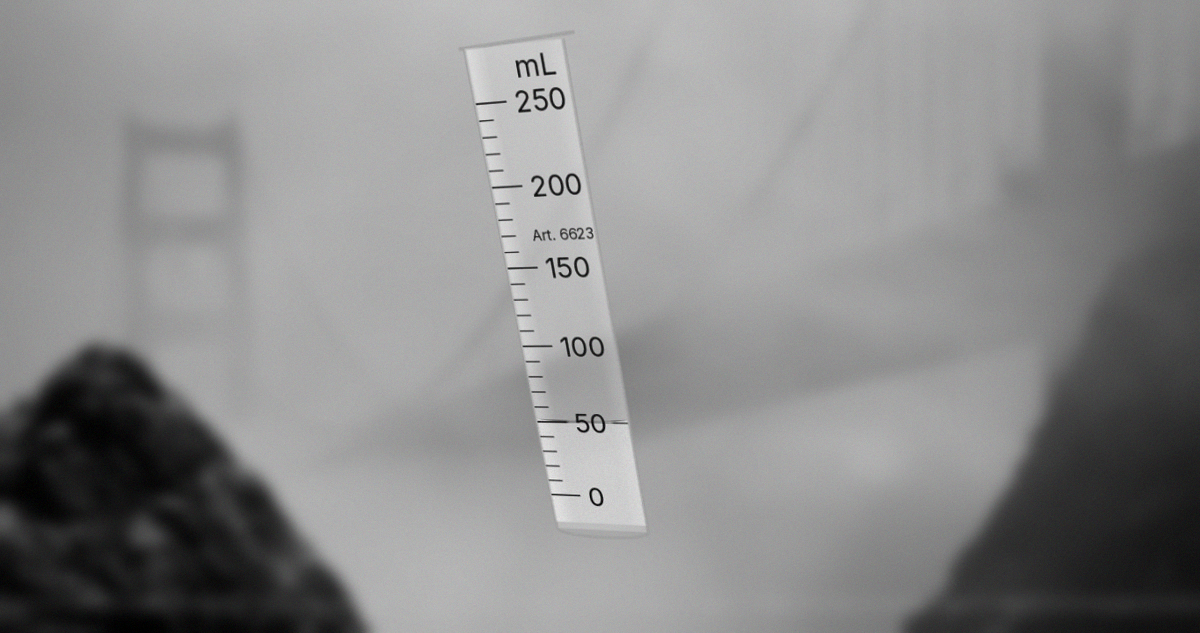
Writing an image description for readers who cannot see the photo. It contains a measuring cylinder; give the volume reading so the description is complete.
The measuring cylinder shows 50 mL
